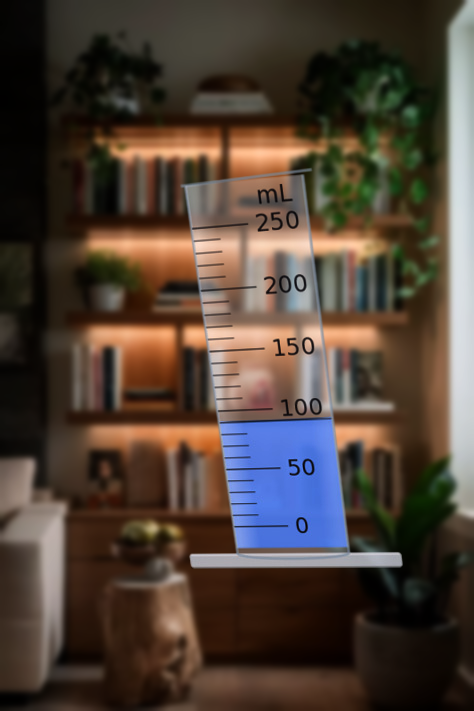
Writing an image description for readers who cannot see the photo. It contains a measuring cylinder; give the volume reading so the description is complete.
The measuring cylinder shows 90 mL
